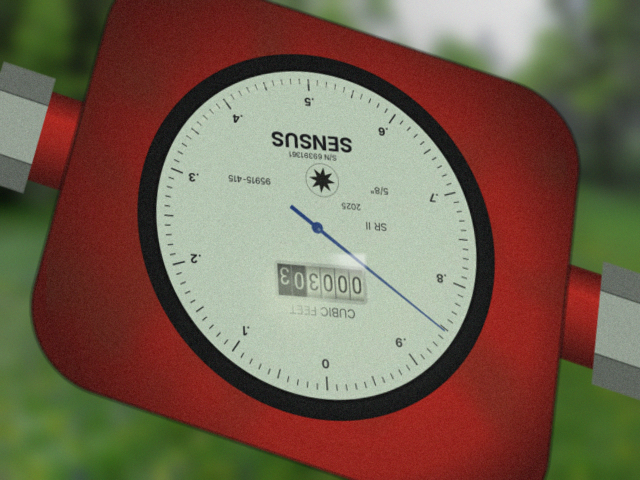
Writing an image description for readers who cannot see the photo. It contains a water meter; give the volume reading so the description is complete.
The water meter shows 302.85 ft³
